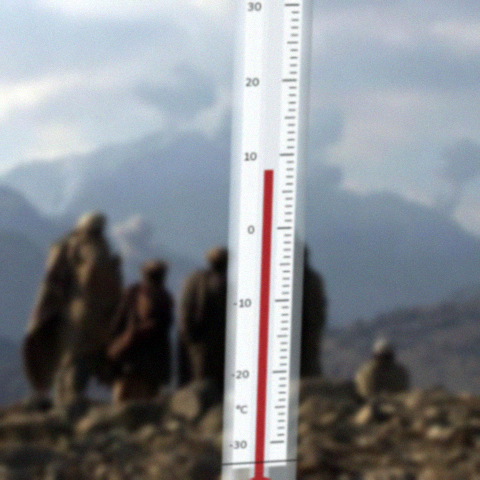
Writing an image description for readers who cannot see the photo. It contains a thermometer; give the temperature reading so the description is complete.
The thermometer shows 8 °C
